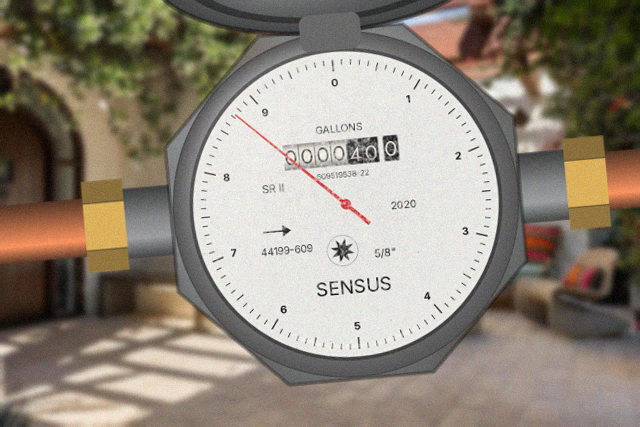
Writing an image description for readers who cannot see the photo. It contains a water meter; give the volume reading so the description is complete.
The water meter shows 398.7 gal
